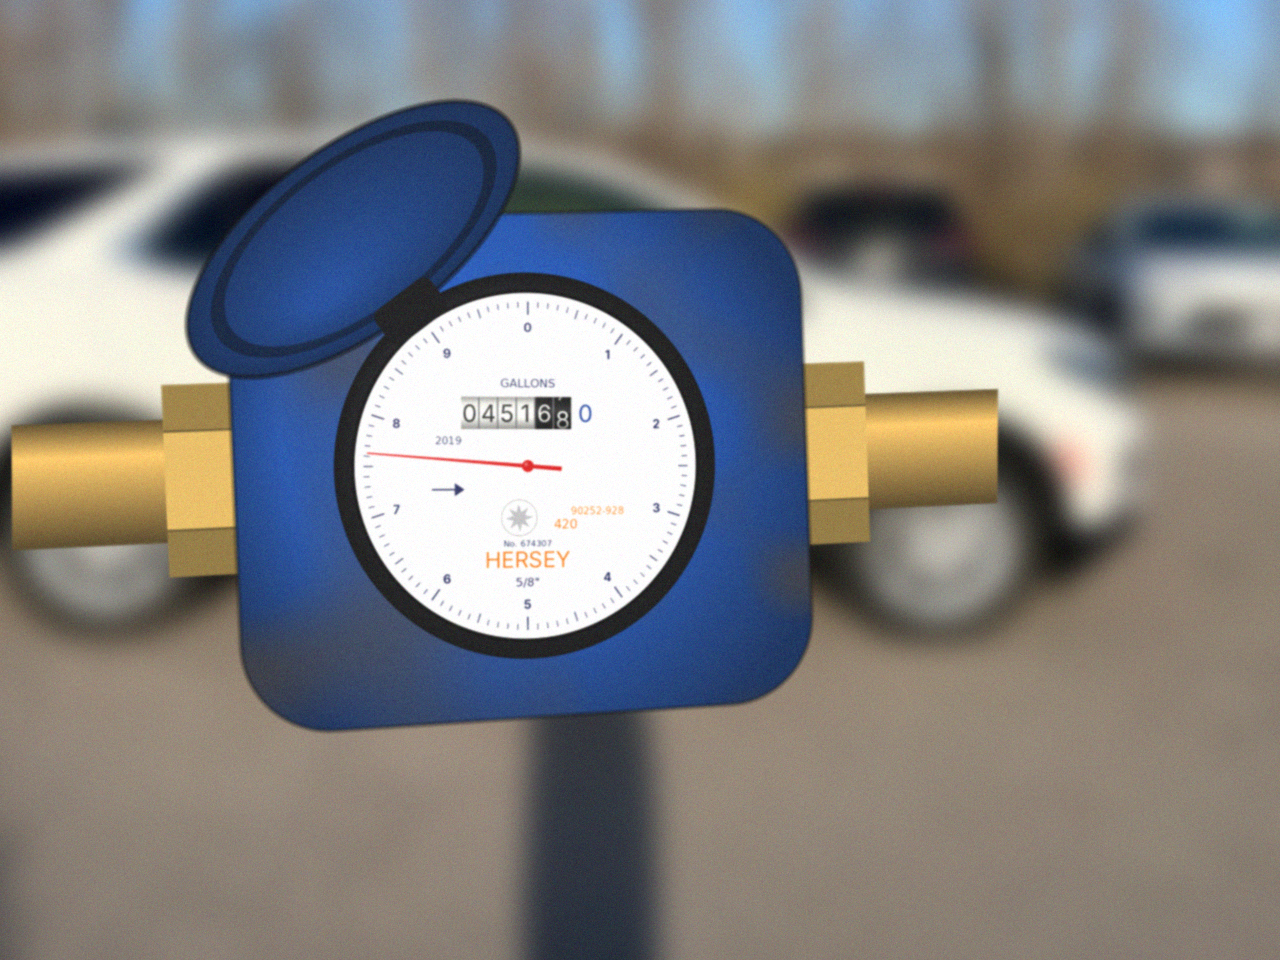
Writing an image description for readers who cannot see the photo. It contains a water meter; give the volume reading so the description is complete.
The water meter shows 451677.6 gal
